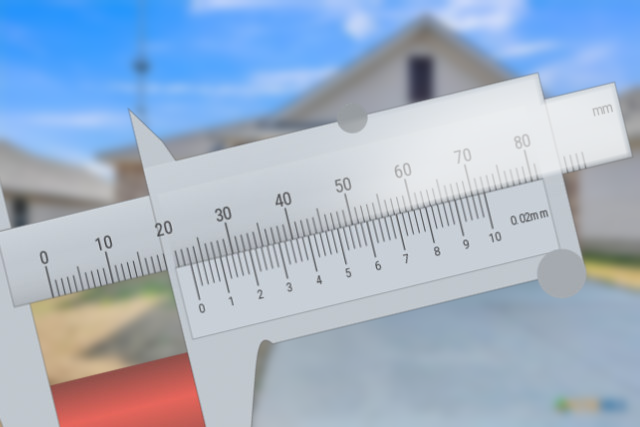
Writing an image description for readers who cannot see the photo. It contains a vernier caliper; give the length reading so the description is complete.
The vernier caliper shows 23.0 mm
